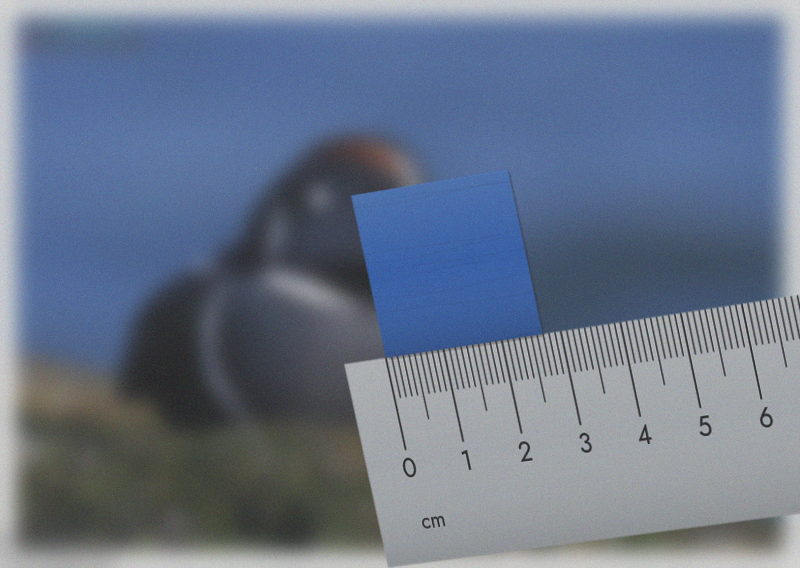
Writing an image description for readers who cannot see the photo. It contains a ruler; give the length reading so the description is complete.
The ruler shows 2.7 cm
